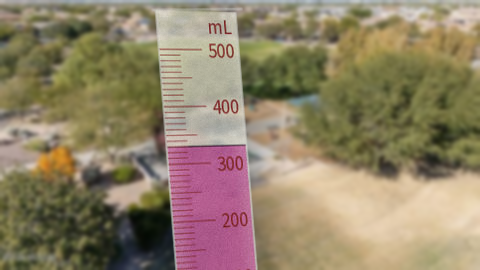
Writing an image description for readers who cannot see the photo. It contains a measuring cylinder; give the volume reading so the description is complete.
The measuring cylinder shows 330 mL
